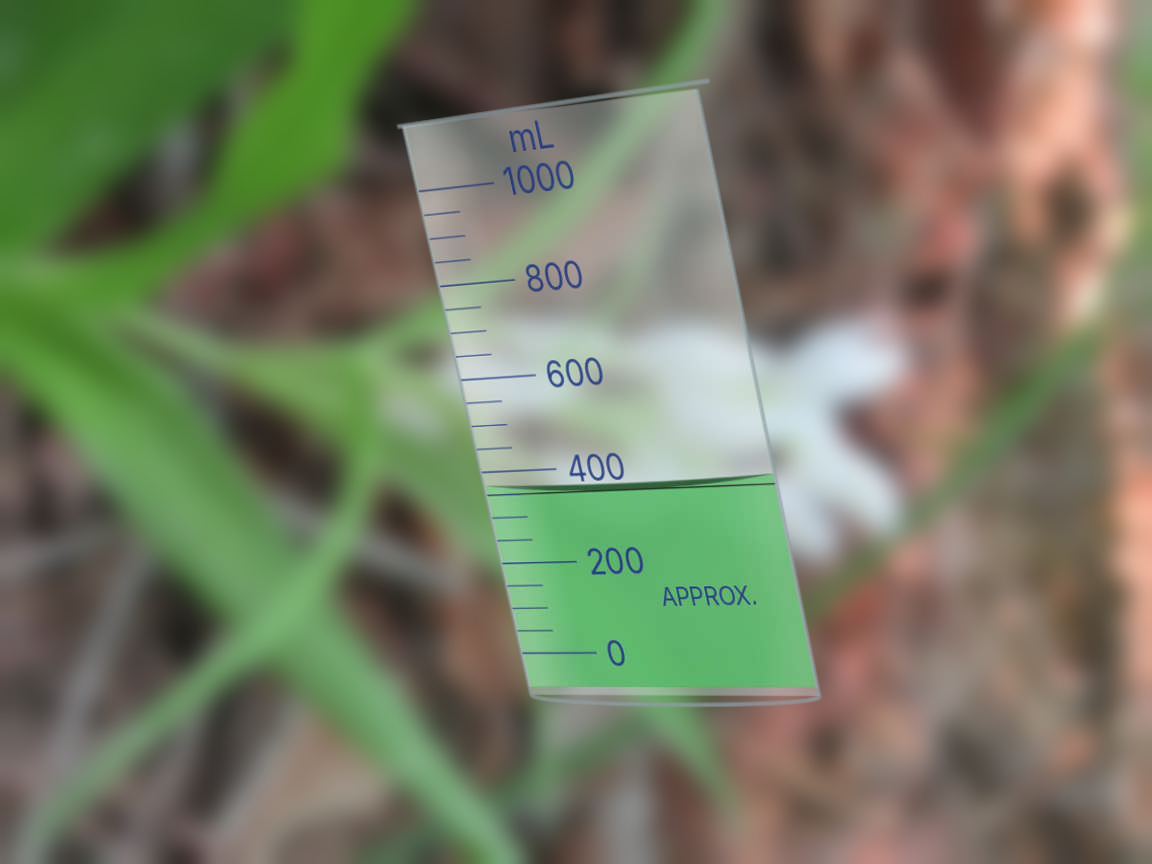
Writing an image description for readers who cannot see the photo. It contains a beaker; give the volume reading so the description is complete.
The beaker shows 350 mL
